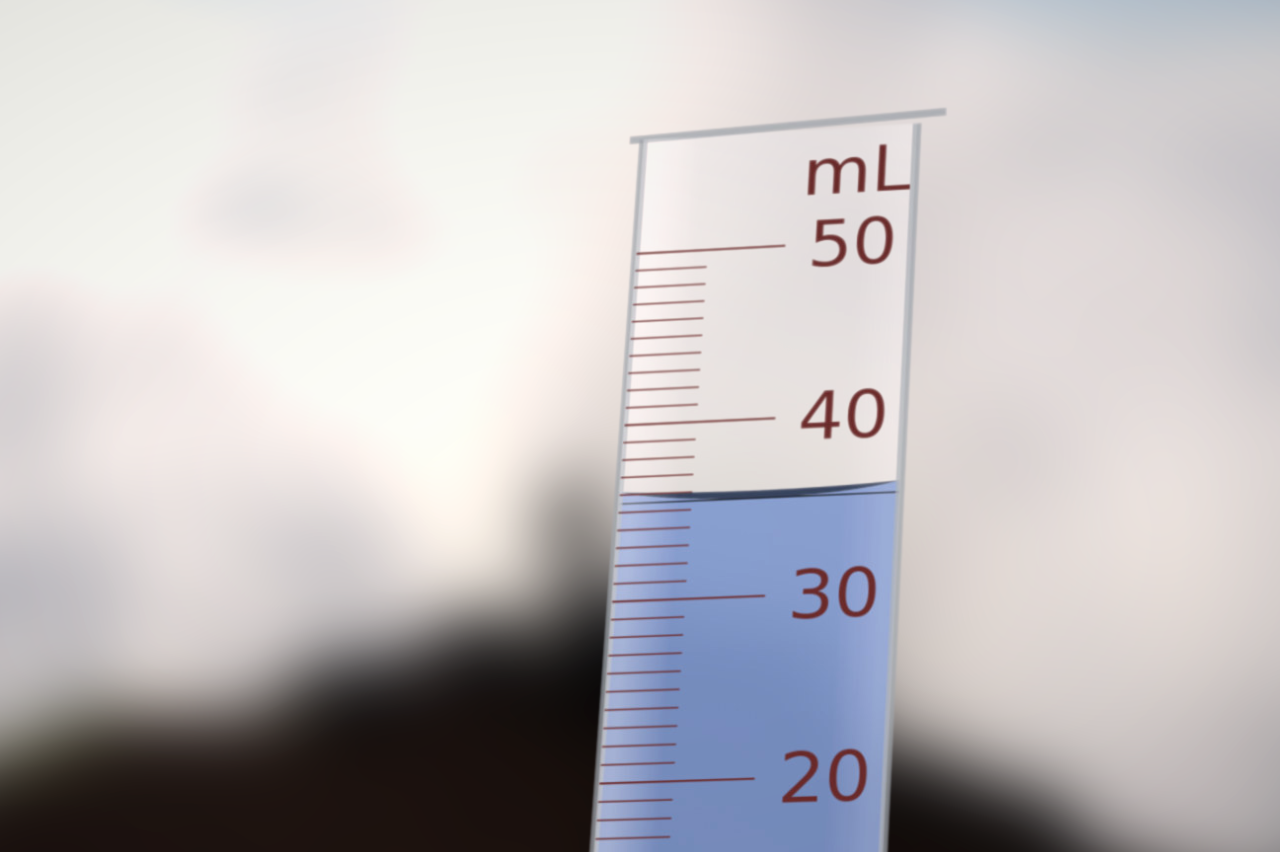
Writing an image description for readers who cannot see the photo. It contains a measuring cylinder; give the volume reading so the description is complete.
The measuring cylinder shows 35.5 mL
